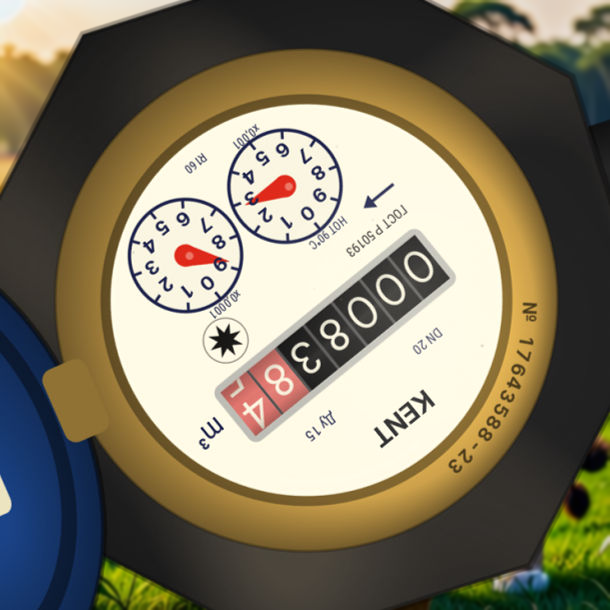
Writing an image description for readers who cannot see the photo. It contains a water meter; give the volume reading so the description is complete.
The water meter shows 83.8428 m³
